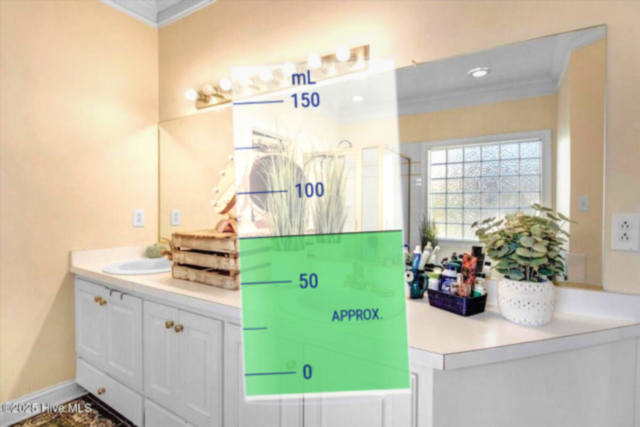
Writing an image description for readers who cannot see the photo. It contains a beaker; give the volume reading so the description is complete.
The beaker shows 75 mL
